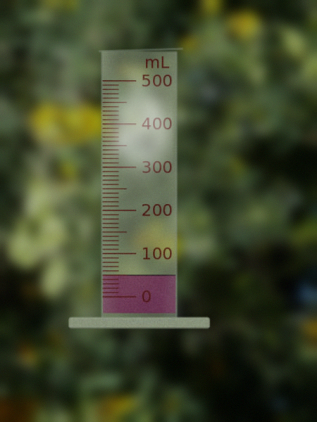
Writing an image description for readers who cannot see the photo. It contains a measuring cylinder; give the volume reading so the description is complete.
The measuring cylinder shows 50 mL
